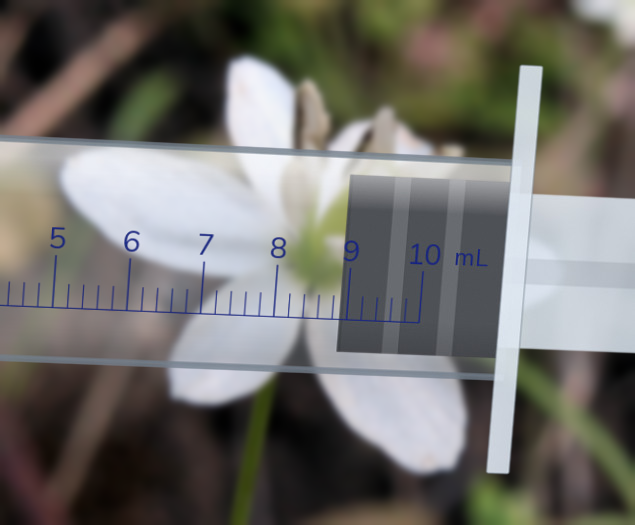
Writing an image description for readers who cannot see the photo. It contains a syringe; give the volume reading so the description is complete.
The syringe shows 8.9 mL
